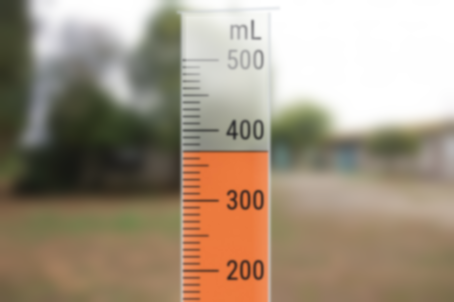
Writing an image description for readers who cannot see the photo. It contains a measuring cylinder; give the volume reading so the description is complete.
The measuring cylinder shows 370 mL
